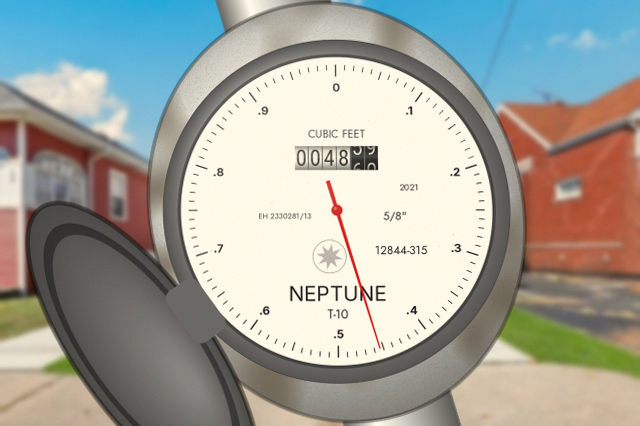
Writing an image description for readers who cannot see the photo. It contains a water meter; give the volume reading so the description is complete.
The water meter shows 4859.45 ft³
